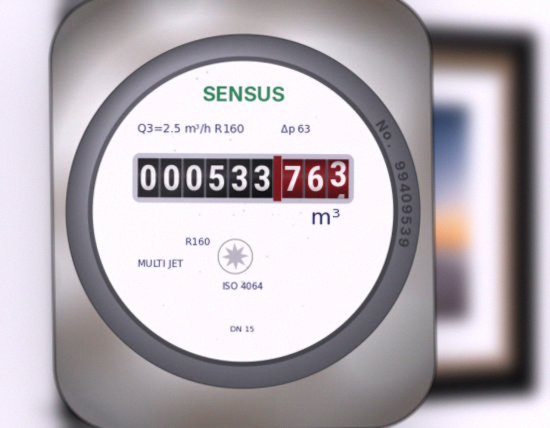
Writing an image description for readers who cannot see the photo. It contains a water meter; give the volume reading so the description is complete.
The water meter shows 533.763 m³
